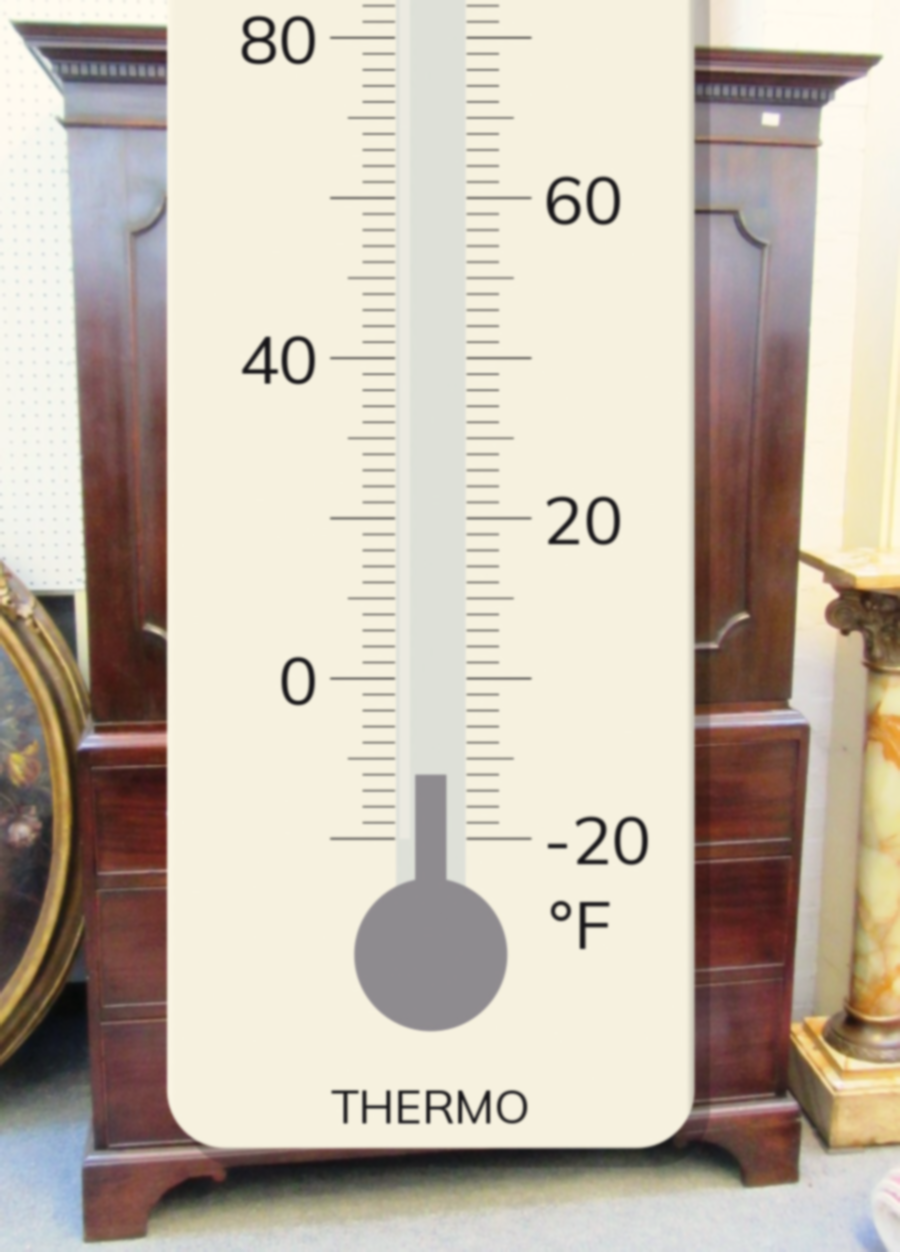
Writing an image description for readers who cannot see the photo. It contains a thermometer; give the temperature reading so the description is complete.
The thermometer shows -12 °F
